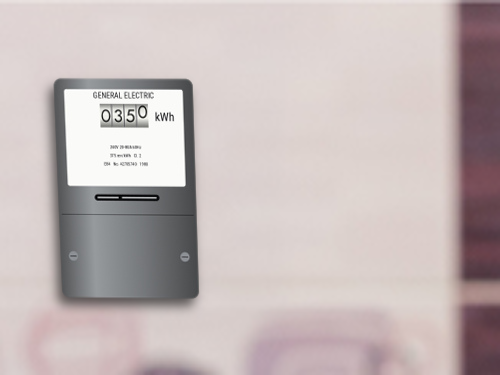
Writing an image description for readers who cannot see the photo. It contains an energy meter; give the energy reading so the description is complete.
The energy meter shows 350 kWh
